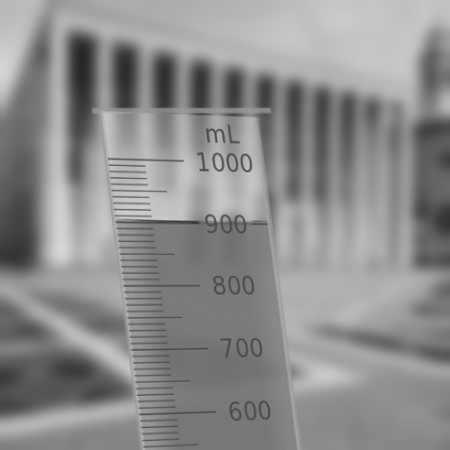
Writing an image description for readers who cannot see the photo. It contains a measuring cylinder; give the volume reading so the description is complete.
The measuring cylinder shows 900 mL
